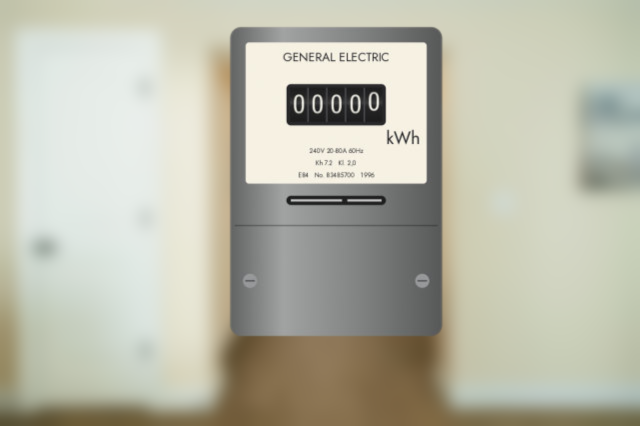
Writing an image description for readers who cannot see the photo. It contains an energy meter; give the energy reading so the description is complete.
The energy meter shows 0 kWh
